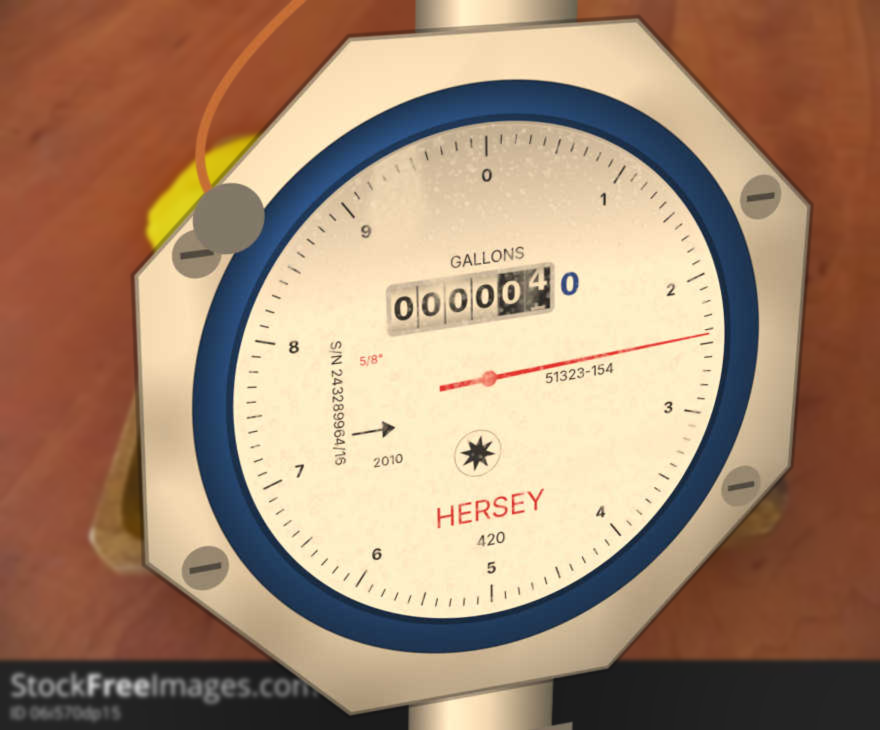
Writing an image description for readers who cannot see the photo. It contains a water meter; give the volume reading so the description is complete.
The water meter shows 42.4 gal
